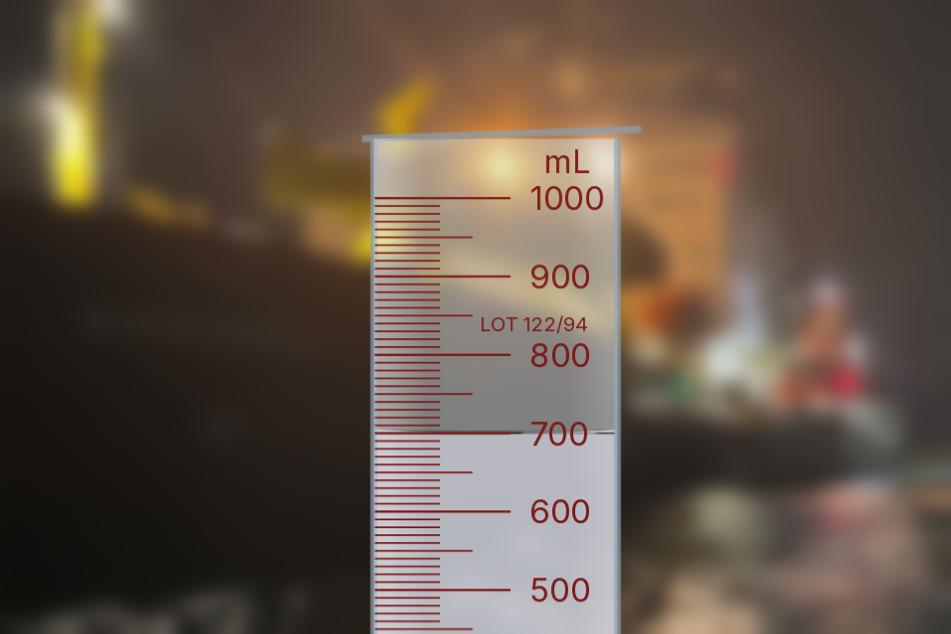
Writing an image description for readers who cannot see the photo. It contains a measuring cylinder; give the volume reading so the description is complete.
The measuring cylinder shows 700 mL
